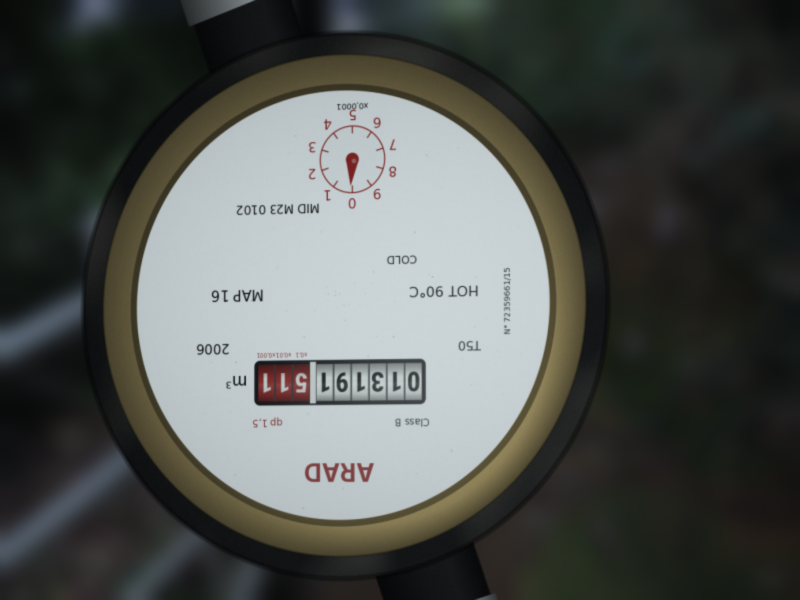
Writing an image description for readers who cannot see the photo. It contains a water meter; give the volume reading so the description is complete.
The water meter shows 13191.5110 m³
